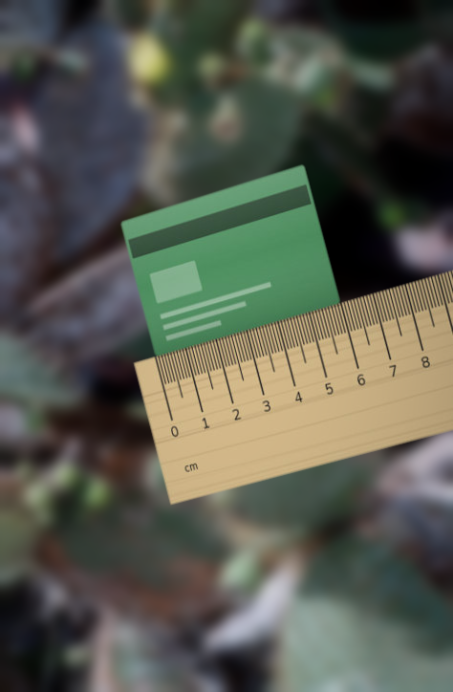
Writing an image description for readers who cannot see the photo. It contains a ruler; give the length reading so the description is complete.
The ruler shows 6 cm
